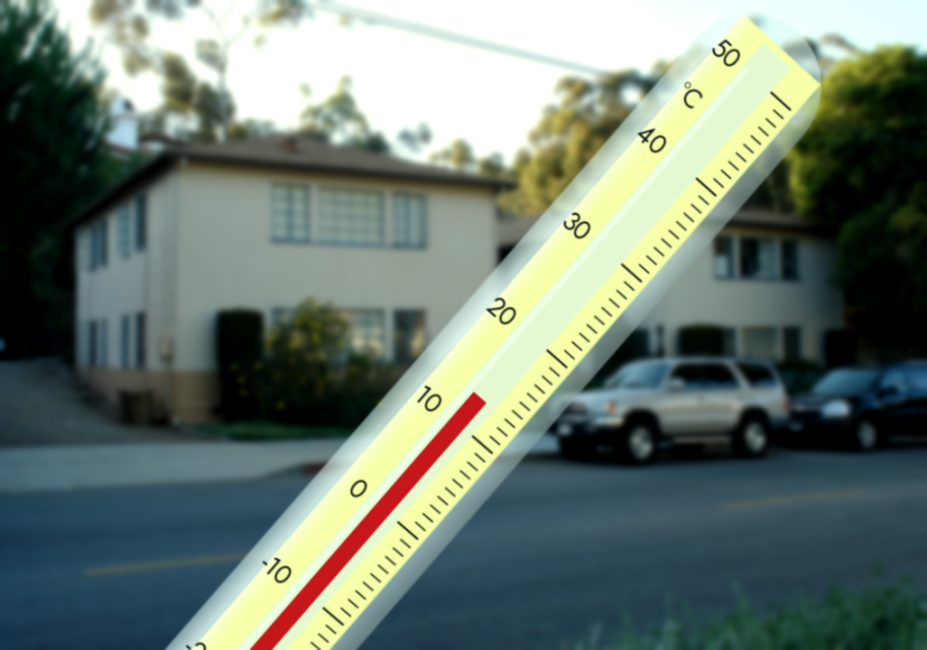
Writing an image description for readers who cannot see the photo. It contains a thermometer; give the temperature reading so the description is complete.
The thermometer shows 13 °C
